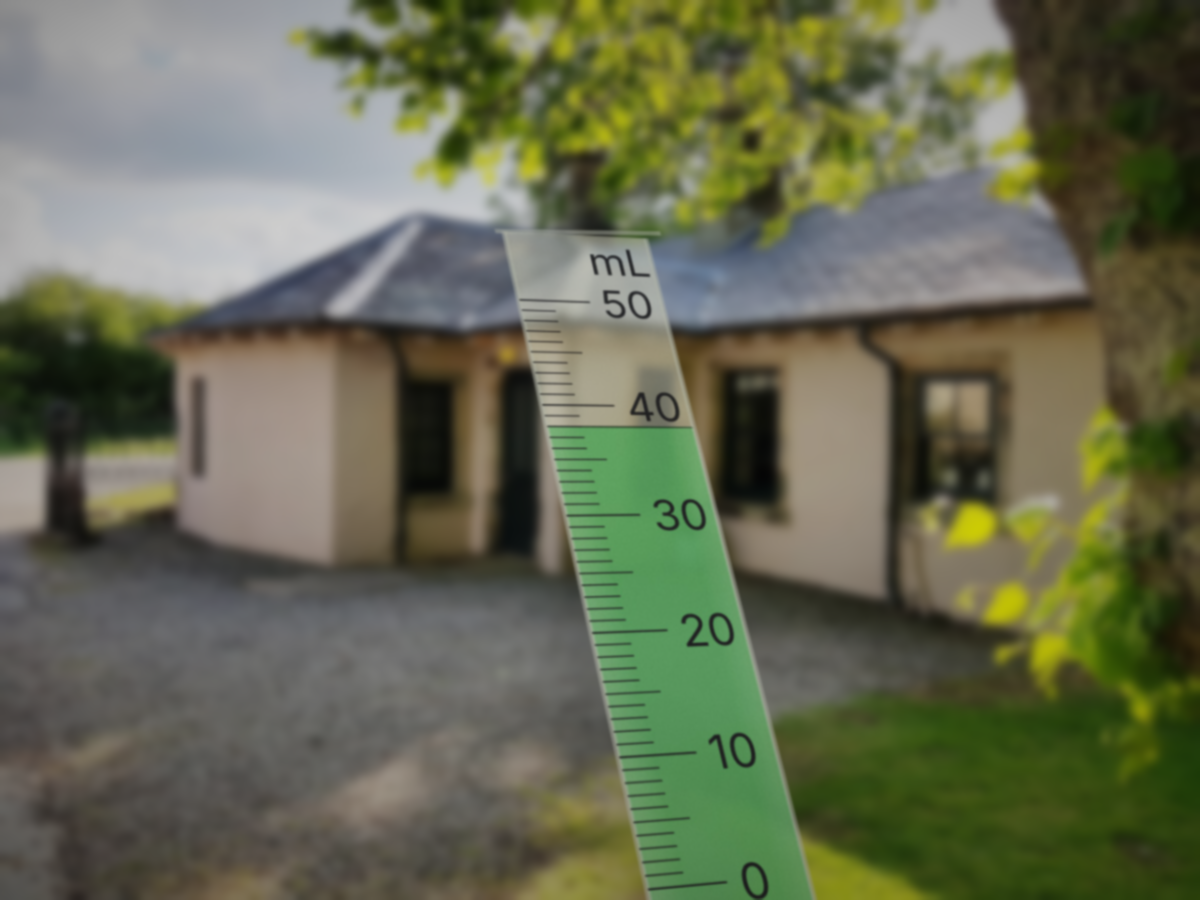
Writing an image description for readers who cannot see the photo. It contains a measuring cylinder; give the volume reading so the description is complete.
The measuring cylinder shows 38 mL
